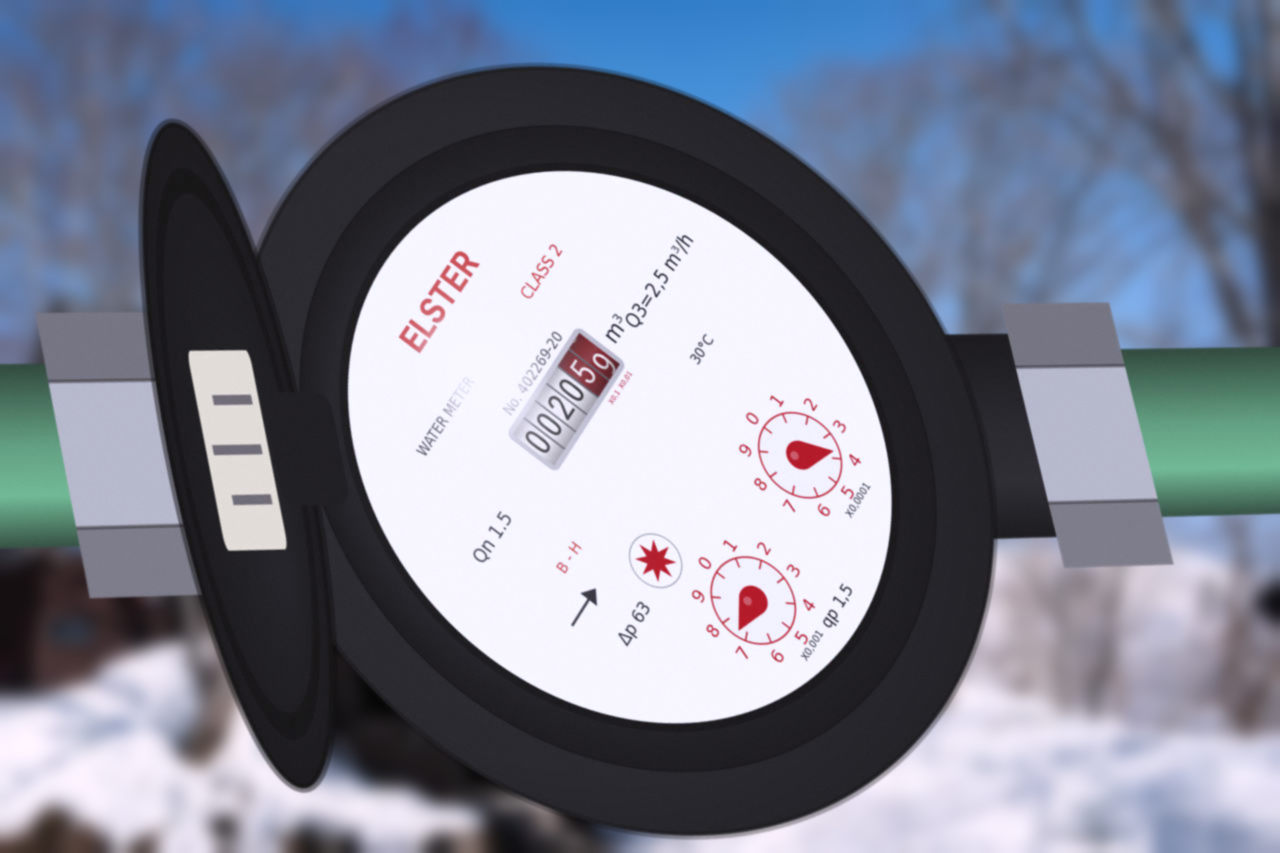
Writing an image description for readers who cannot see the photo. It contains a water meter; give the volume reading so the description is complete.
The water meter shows 20.5873 m³
